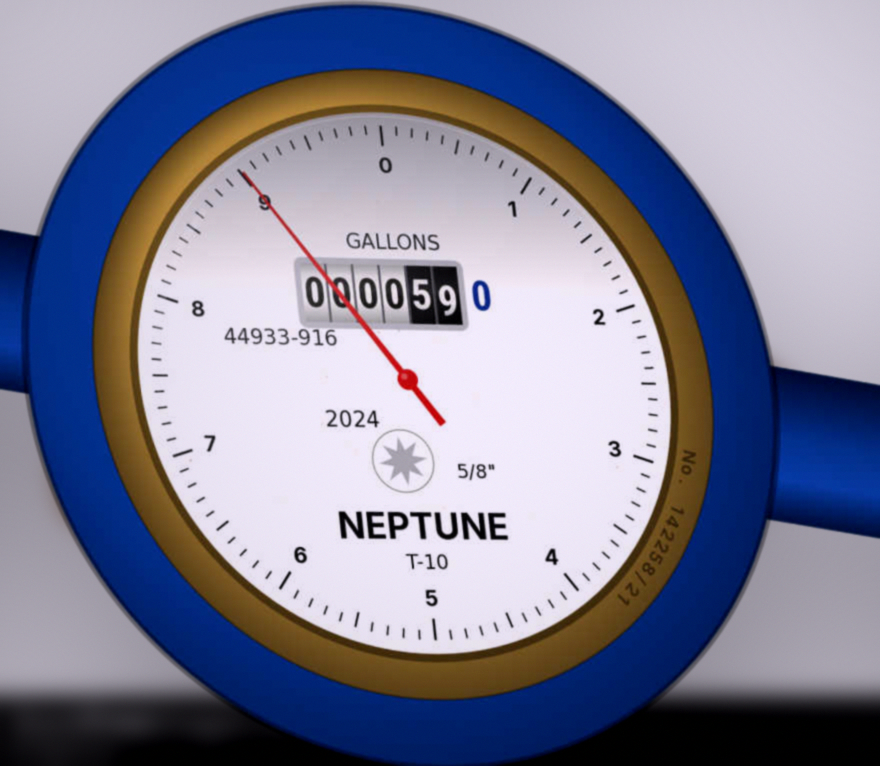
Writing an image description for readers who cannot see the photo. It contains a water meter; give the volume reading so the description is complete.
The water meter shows 589.0 gal
